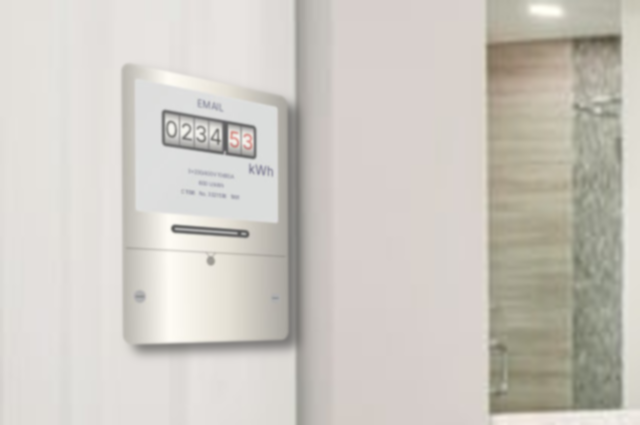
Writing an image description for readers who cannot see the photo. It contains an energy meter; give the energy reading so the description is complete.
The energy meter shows 234.53 kWh
